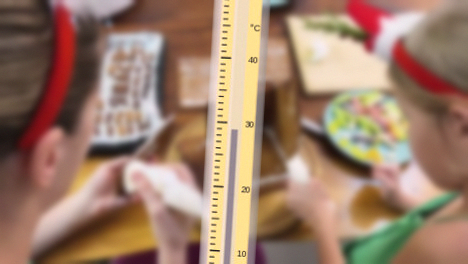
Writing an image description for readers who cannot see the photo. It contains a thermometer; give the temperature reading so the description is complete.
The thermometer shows 29 °C
